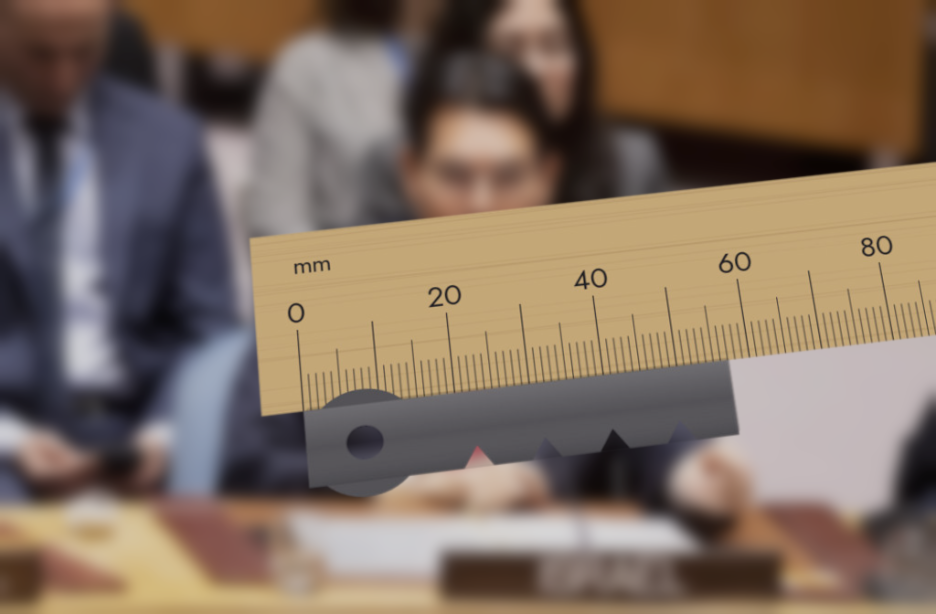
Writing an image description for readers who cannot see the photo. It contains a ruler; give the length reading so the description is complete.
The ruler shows 57 mm
